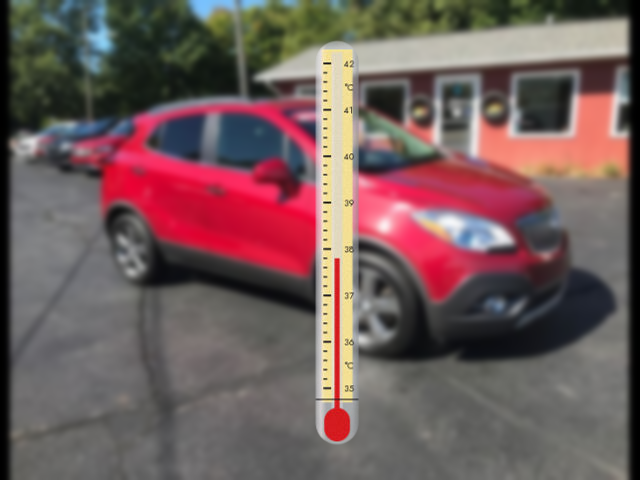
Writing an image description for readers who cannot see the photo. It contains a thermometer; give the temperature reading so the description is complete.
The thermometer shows 37.8 °C
